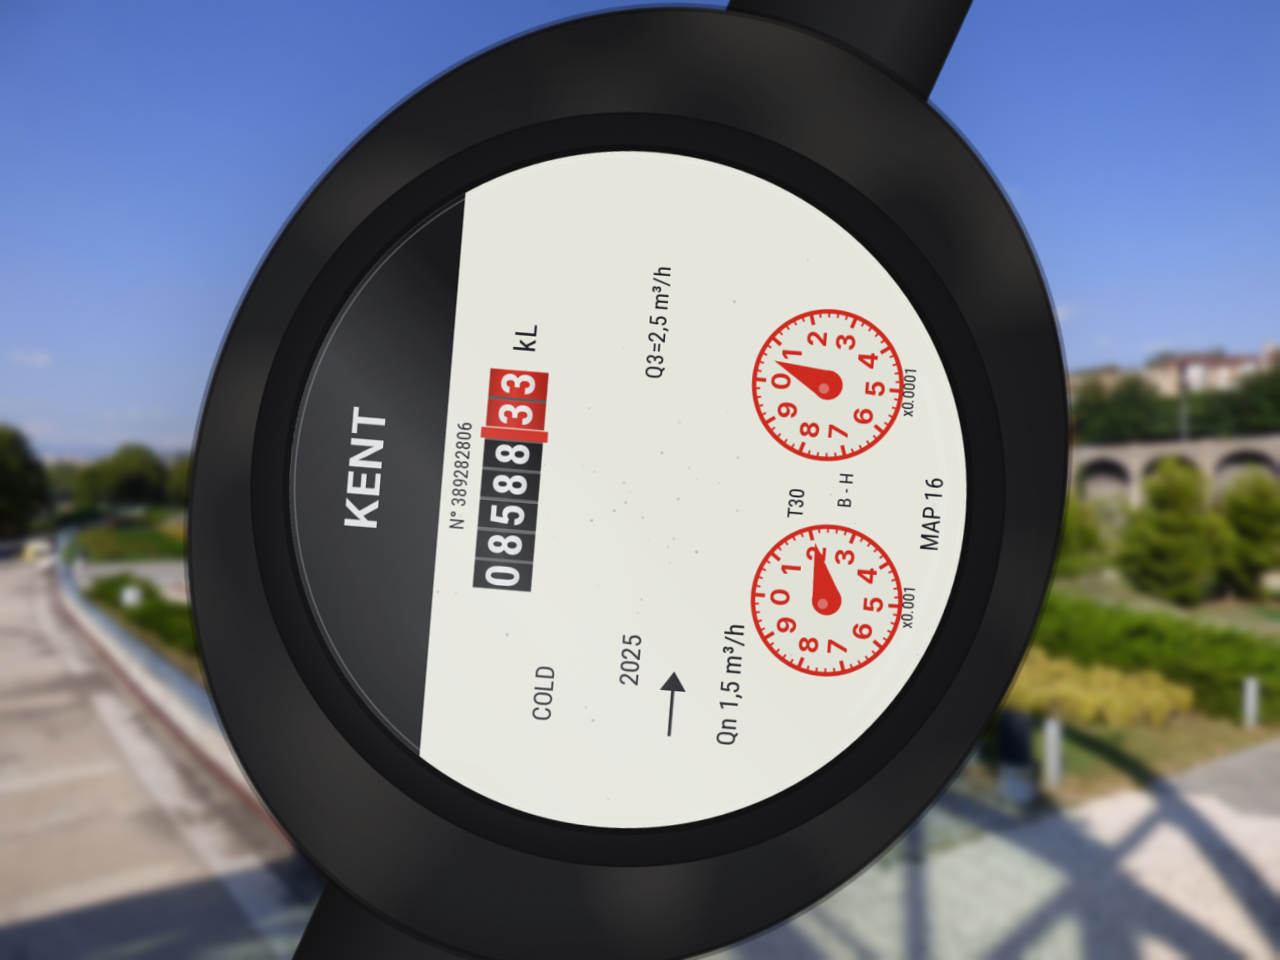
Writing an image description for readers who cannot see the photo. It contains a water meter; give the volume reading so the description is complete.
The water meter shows 8588.3320 kL
